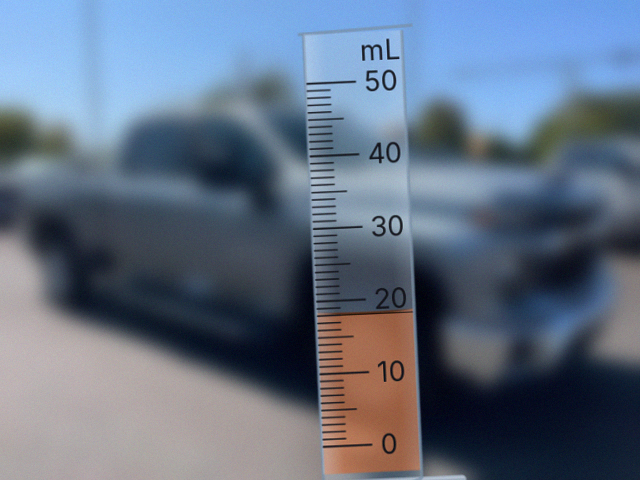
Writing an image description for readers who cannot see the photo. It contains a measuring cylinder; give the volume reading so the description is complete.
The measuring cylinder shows 18 mL
